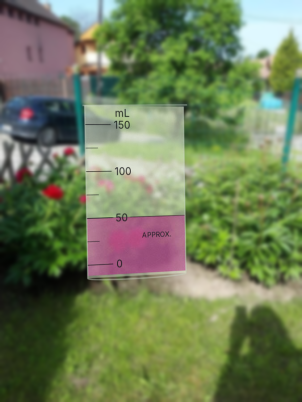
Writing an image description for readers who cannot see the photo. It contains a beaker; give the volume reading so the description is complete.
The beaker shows 50 mL
